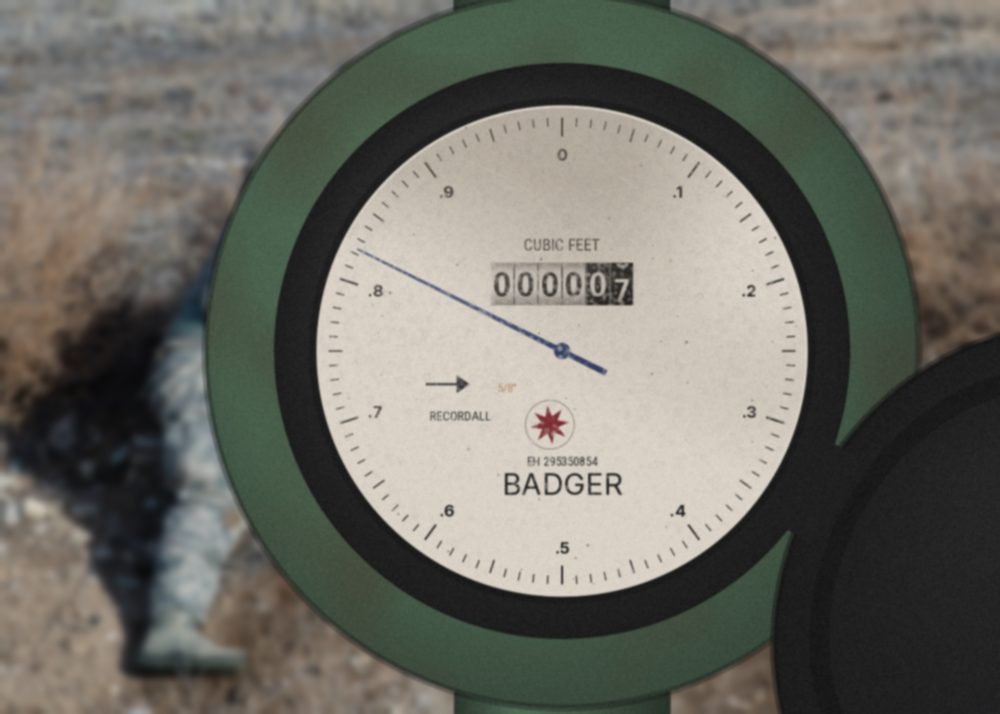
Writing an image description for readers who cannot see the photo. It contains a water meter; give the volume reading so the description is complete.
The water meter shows 6.82 ft³
